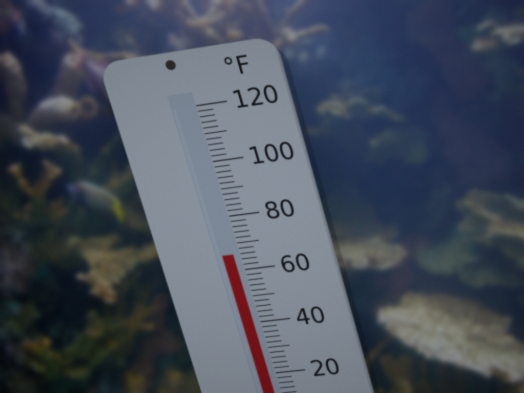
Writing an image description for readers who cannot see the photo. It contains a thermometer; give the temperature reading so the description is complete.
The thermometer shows 66 °F
